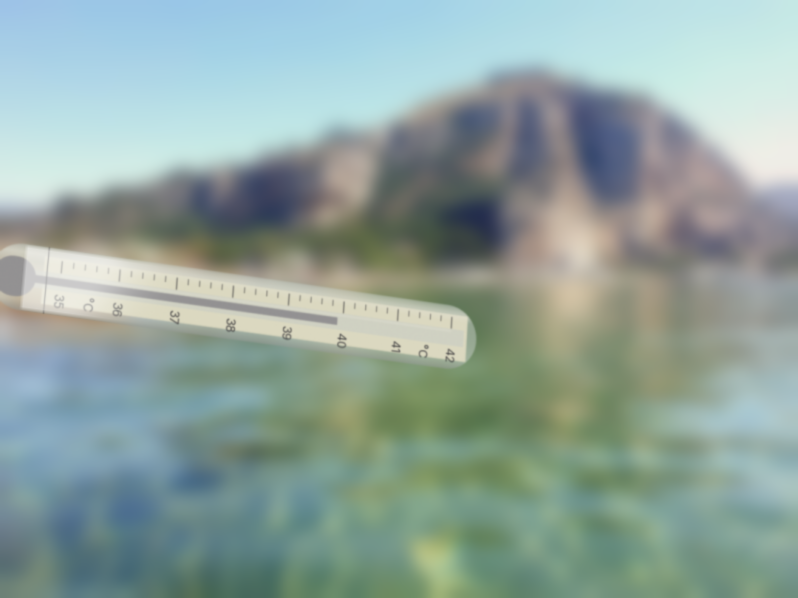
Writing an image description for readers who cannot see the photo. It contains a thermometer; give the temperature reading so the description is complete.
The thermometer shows 39.9 °C
